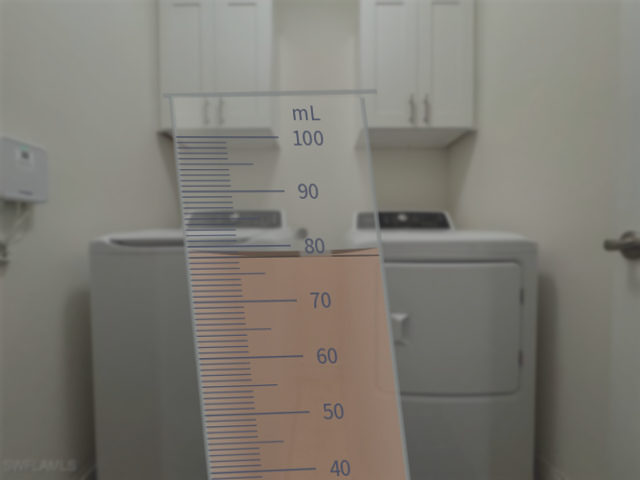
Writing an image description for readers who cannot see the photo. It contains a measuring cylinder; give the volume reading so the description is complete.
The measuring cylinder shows 78 mL
